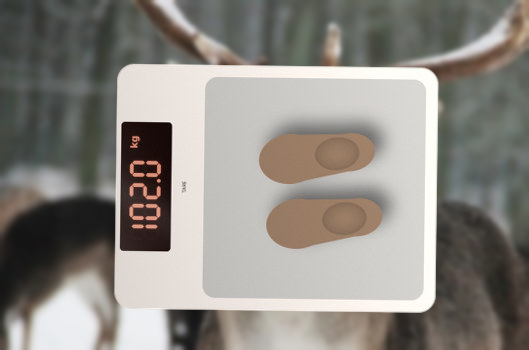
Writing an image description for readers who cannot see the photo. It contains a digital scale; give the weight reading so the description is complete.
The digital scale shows 102.0 kg
